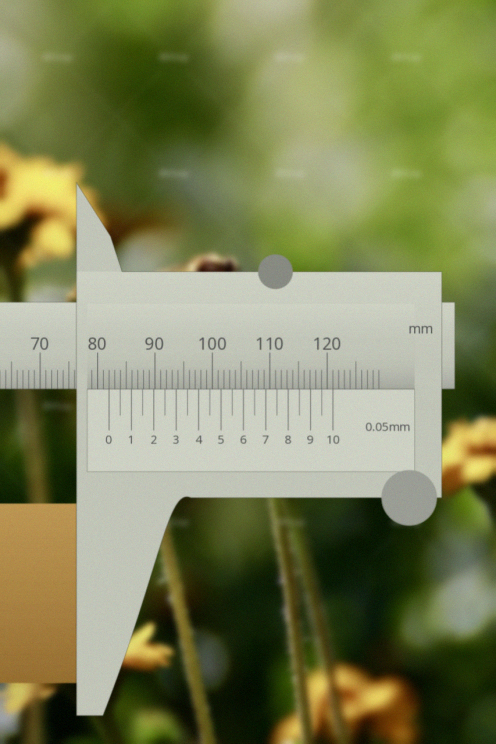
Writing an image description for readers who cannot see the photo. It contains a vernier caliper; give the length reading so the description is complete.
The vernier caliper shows 82.0 mm
